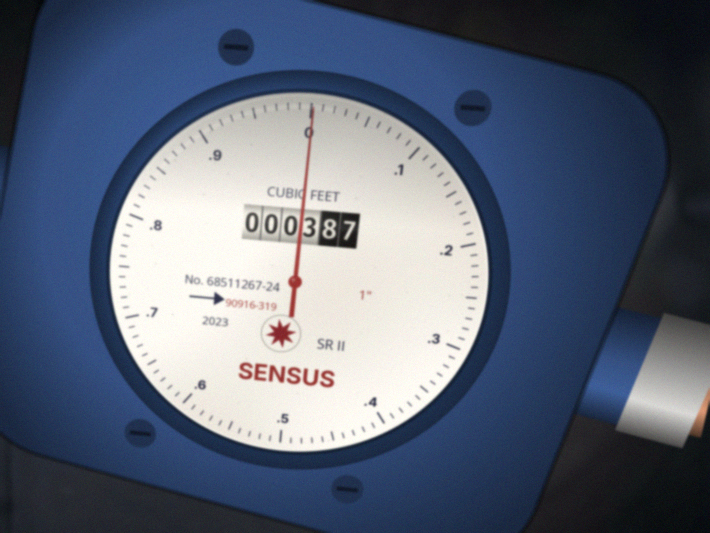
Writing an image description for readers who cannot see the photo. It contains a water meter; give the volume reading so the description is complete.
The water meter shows 387.00 ft³
